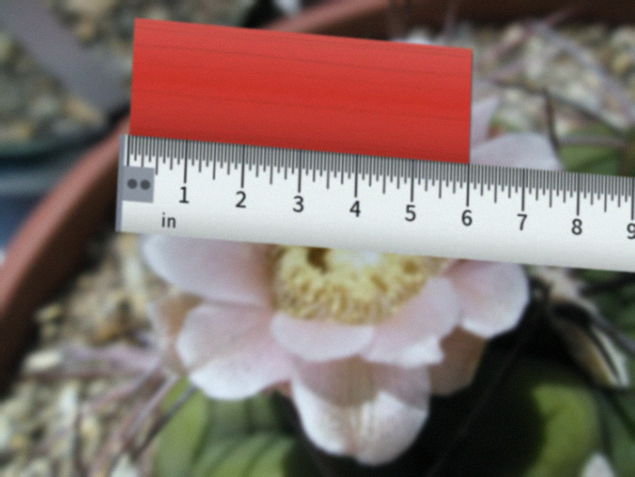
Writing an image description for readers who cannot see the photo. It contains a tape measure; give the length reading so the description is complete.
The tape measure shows 6 in
